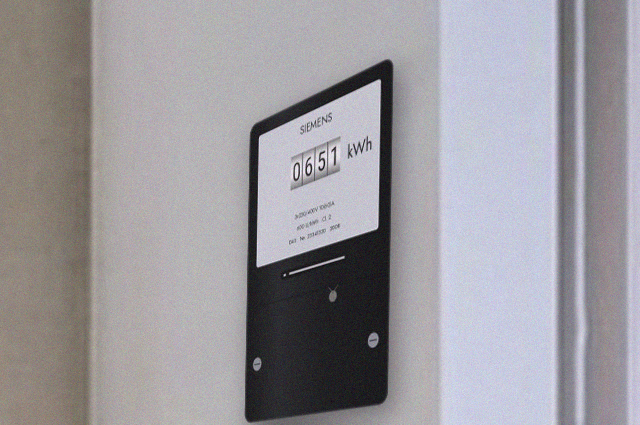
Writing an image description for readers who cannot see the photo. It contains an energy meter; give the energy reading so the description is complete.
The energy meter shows 651 kWh
